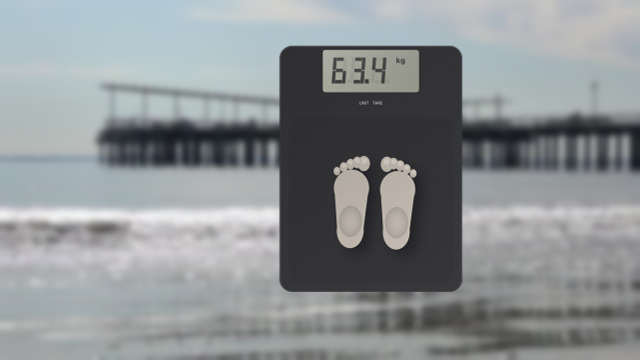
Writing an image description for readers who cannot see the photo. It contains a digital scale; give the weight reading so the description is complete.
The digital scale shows 63.4 kg
